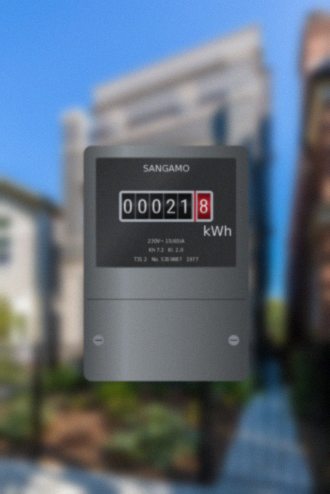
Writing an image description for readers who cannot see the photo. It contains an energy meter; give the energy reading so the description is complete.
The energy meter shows 21.8 kWh
